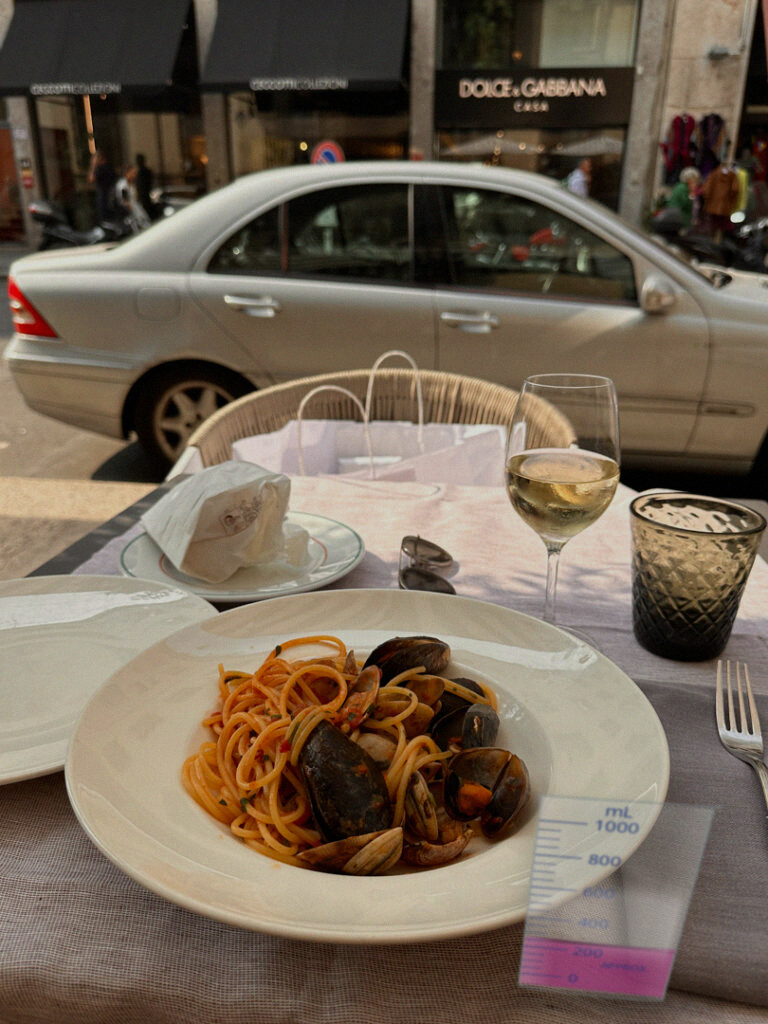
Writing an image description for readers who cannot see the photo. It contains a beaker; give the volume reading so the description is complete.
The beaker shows 250 mL
